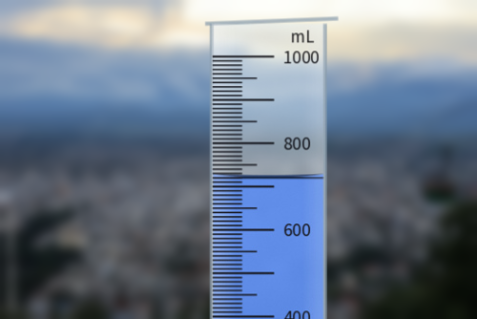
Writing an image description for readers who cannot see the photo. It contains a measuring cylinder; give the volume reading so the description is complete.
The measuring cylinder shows 720 mL
